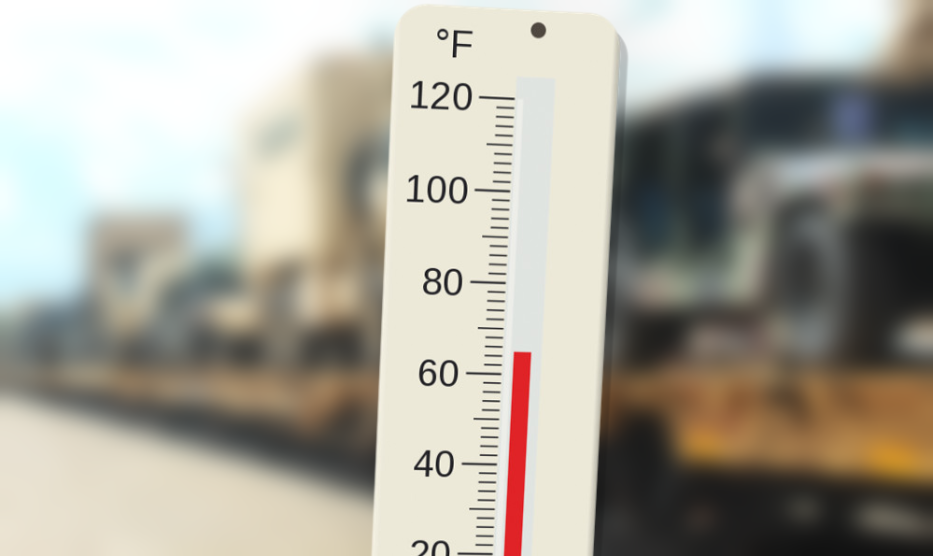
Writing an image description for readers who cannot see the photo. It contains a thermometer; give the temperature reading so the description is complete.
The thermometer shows 65 °F
